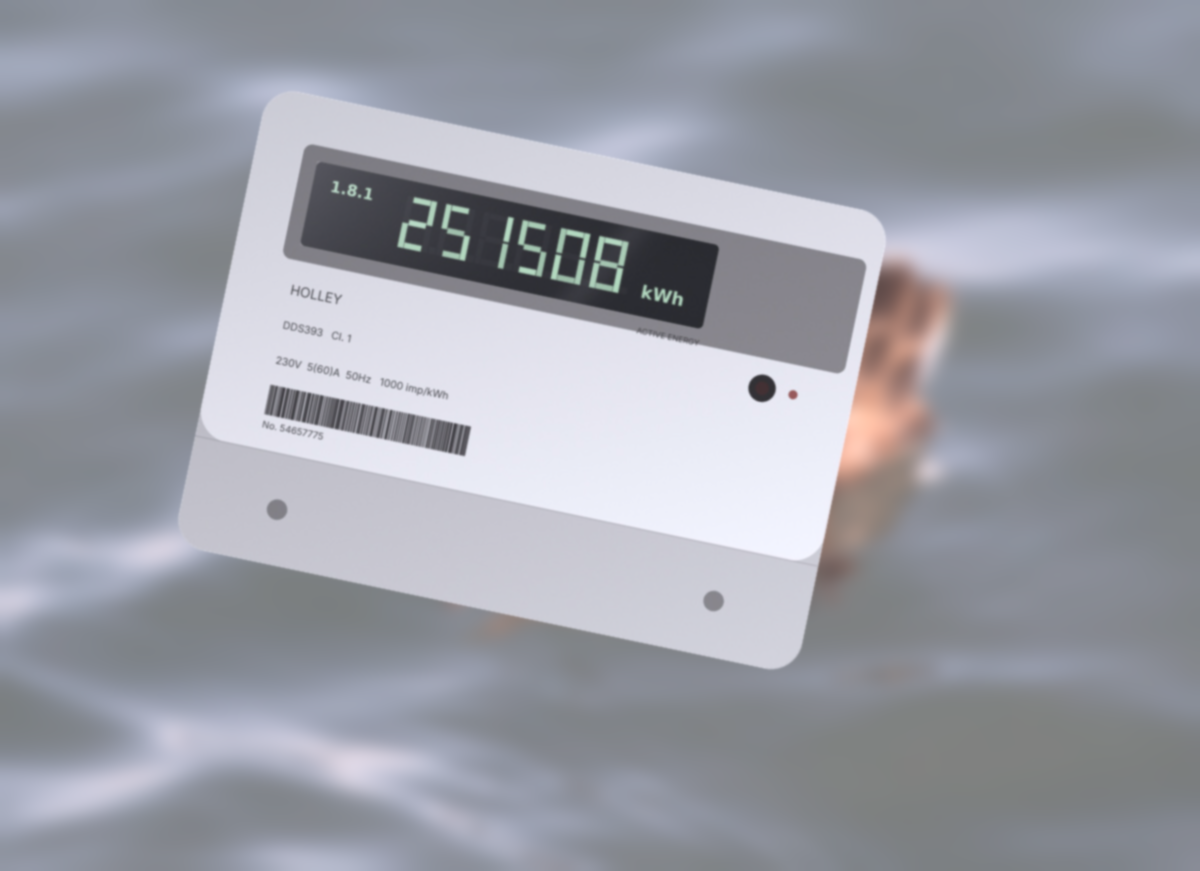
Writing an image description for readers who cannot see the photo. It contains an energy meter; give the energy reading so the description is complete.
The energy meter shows 251508 kWh
